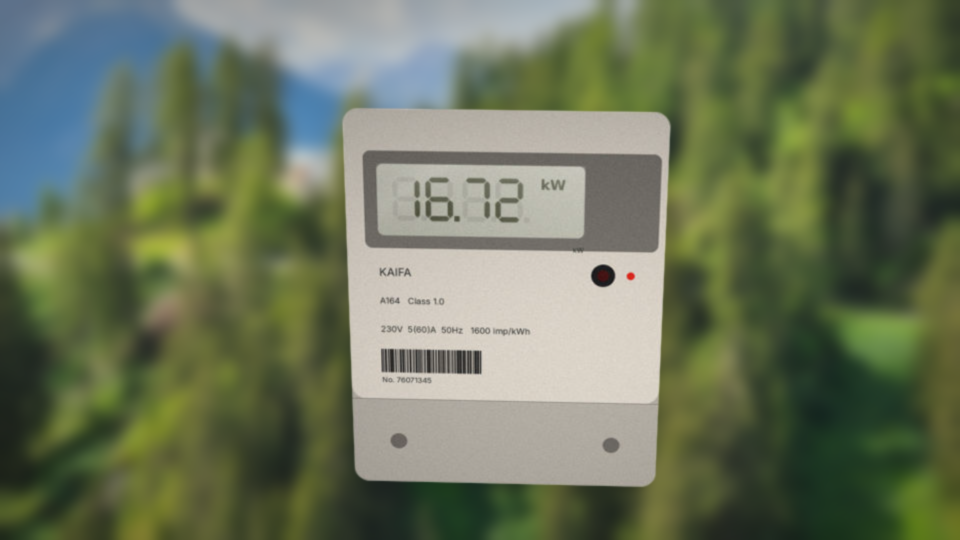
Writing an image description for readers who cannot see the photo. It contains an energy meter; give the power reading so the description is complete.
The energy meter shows 16.72 kW
